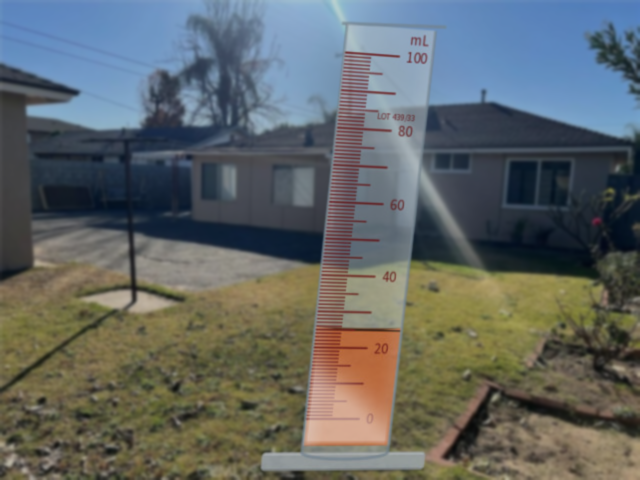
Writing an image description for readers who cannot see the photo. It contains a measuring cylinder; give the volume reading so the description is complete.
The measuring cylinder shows 25 mL
